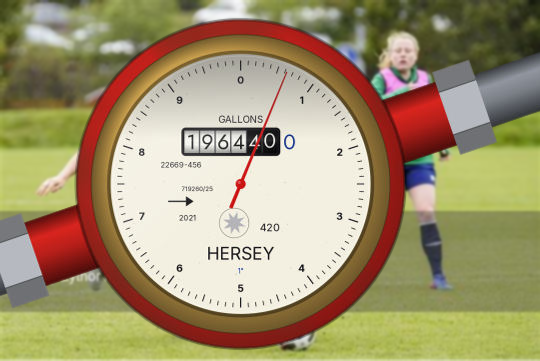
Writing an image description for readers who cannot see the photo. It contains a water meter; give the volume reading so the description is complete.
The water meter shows 1964400.6 gal
